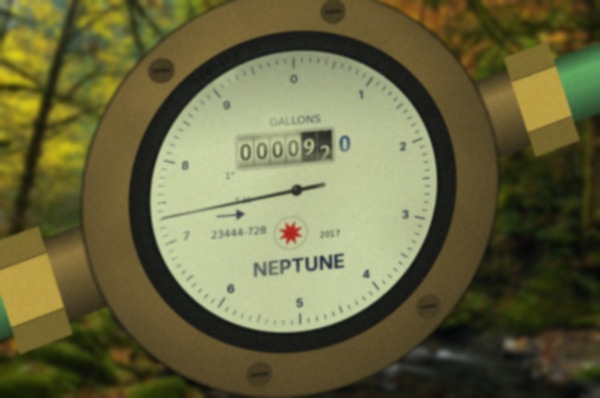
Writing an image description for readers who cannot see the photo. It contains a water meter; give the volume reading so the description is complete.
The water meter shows 917.3 gal
